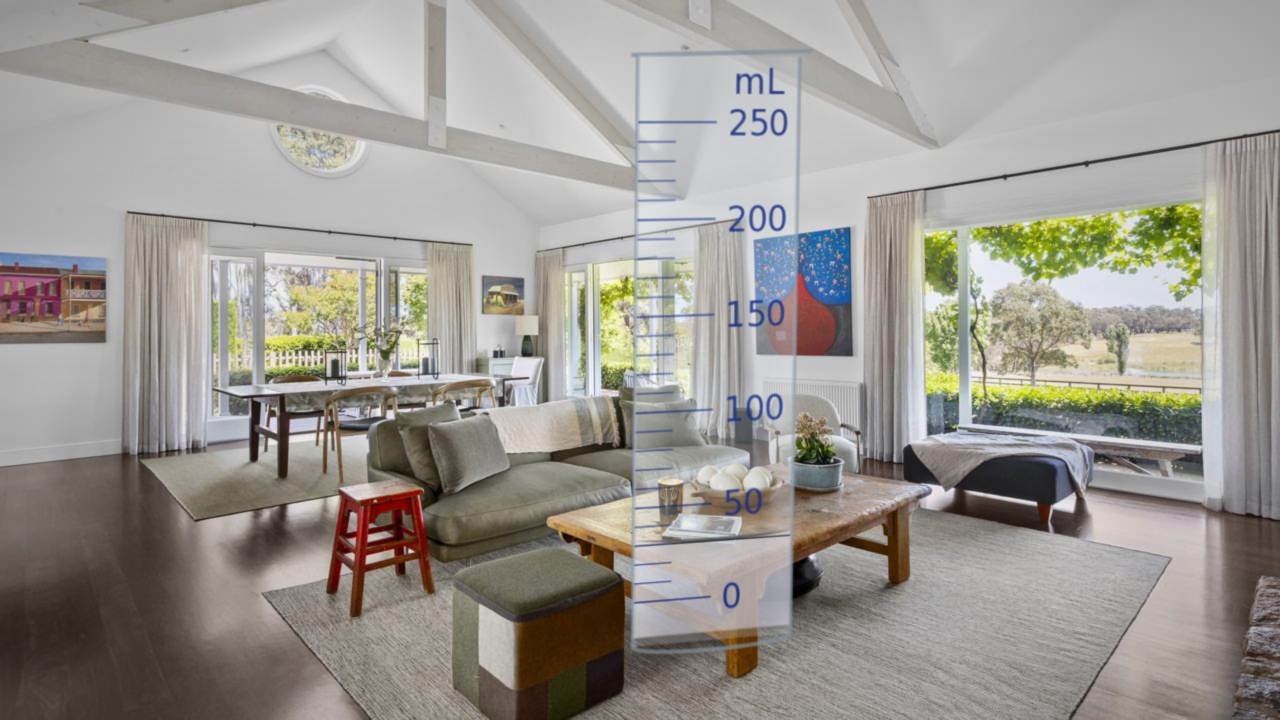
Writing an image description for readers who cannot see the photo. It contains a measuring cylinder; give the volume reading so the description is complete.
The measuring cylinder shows 30 mL
